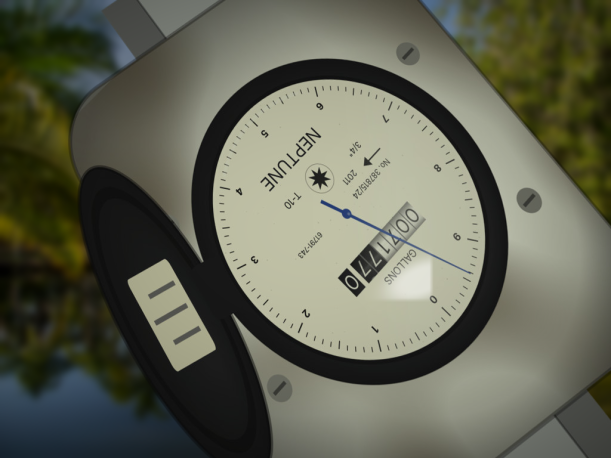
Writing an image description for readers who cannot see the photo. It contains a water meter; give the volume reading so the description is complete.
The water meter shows 71769.4 gal
